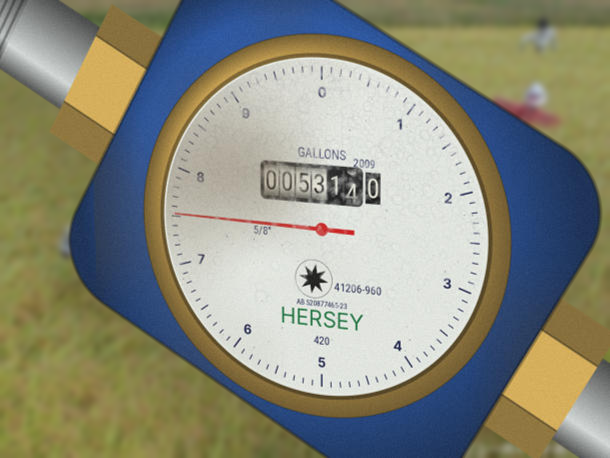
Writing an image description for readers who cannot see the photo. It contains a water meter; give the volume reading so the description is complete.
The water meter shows 53137.5 gal
